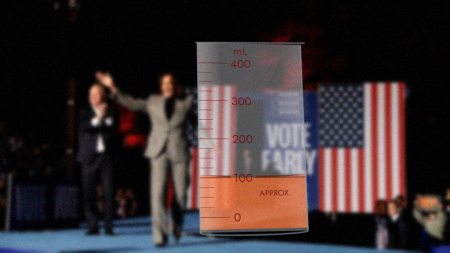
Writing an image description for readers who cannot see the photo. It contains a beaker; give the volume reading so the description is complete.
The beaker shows 100 mL
